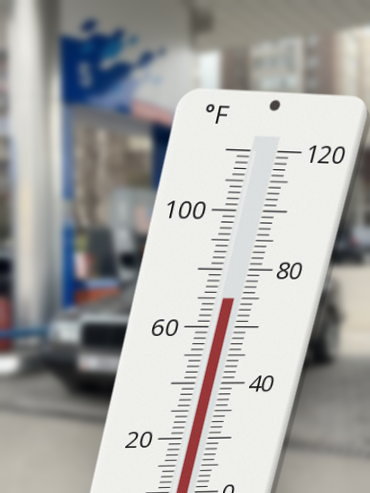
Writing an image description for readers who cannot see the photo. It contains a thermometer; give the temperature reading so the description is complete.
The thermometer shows 70 °F
